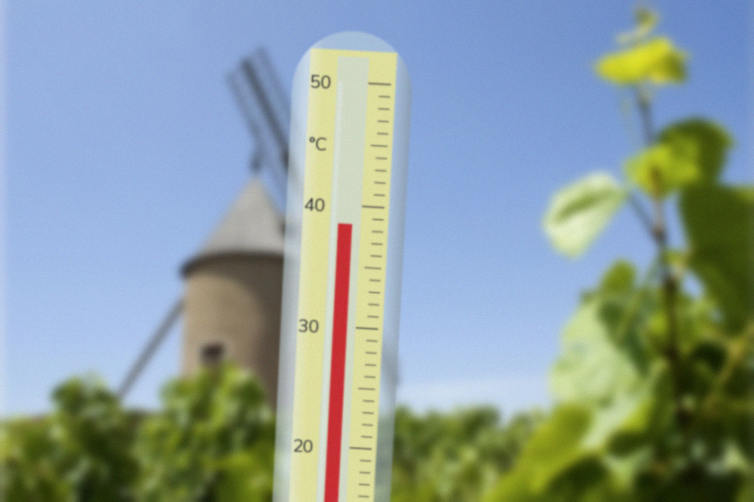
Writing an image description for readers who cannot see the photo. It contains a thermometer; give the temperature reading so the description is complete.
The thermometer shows 38.5 °C
